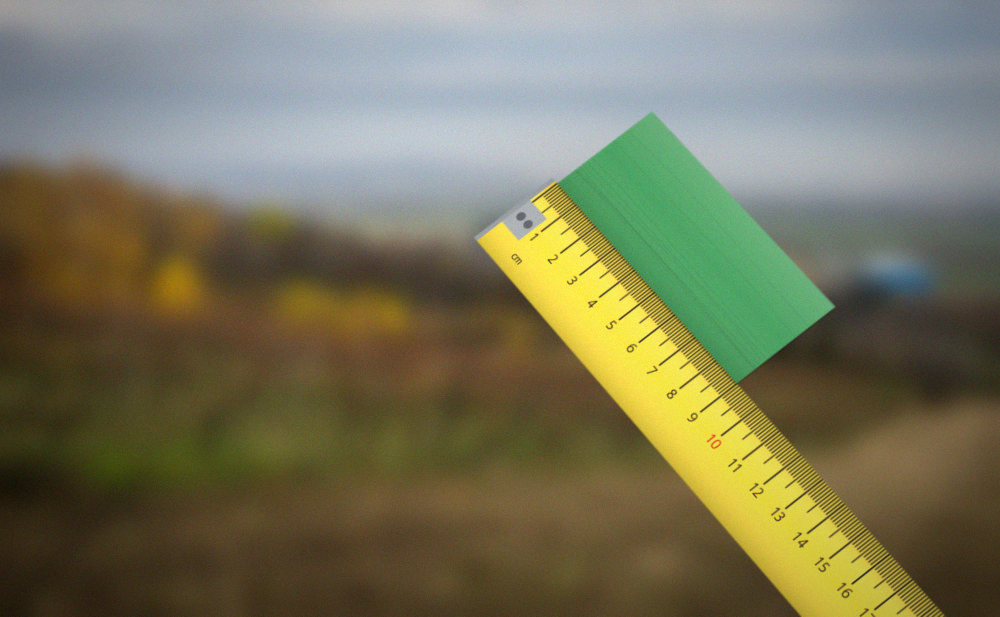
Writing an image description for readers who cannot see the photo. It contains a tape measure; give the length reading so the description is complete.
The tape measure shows 9 cm
